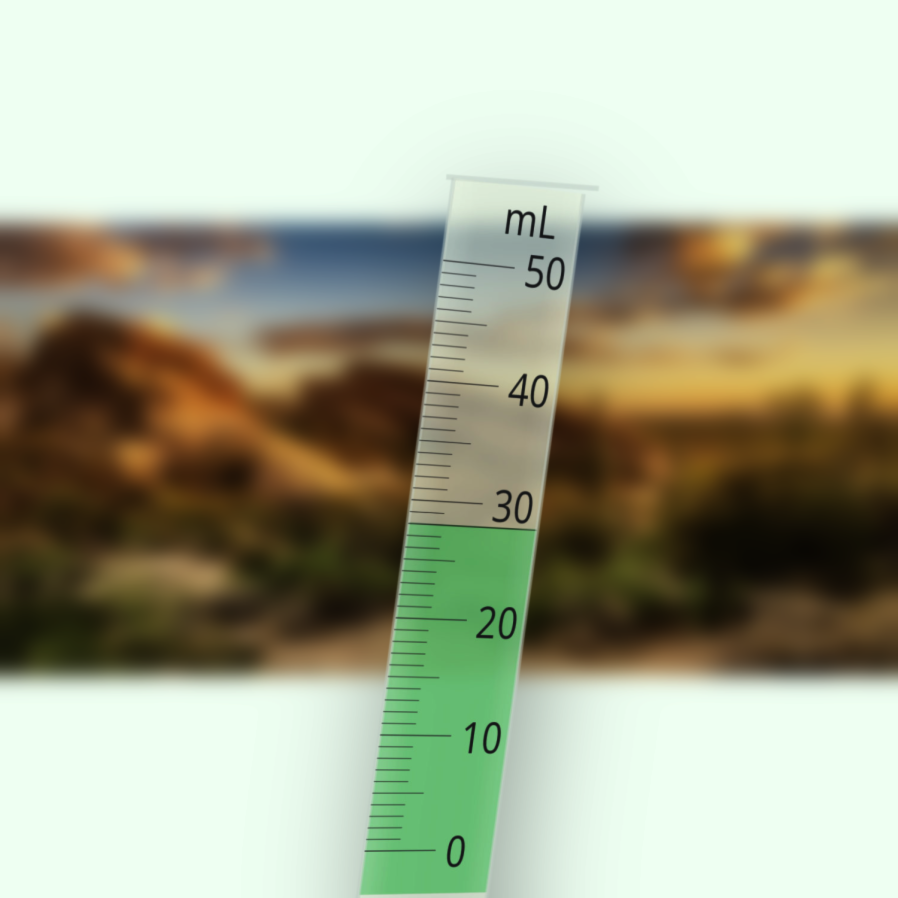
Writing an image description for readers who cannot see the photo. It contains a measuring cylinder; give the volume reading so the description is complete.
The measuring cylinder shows 28 mL
